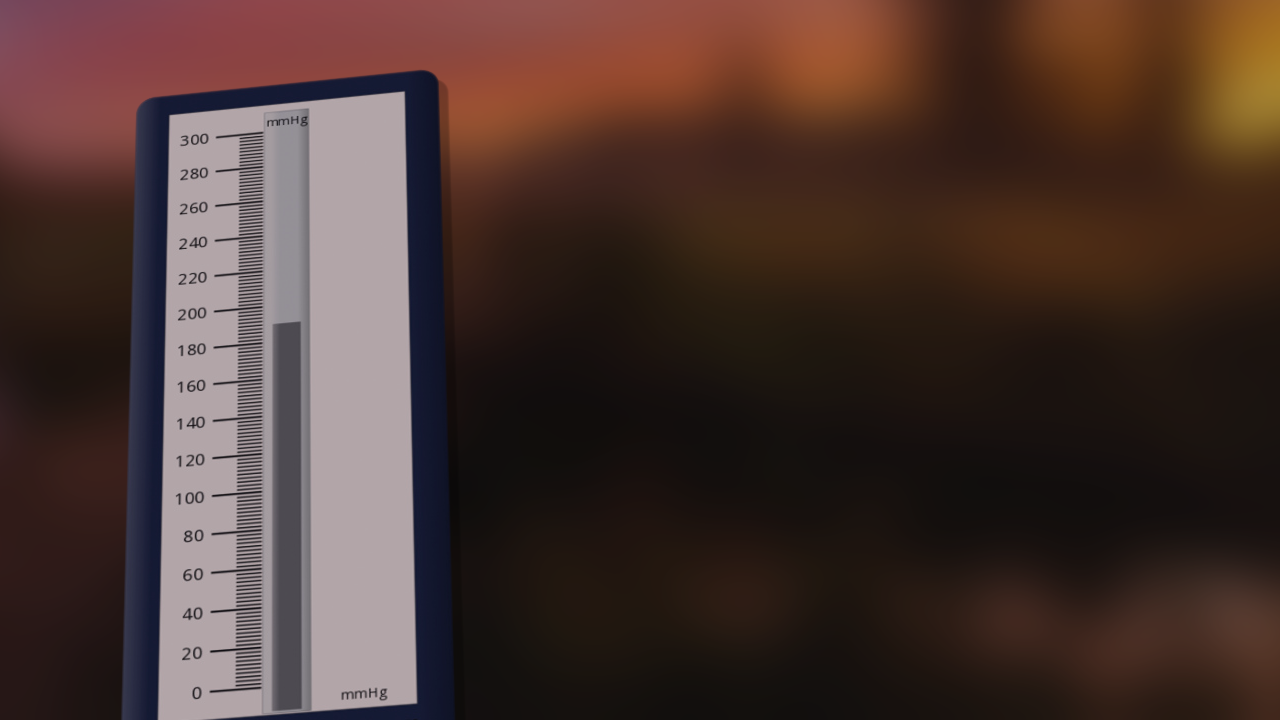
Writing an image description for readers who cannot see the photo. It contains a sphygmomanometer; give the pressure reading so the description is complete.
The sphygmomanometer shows 190 mmHg
